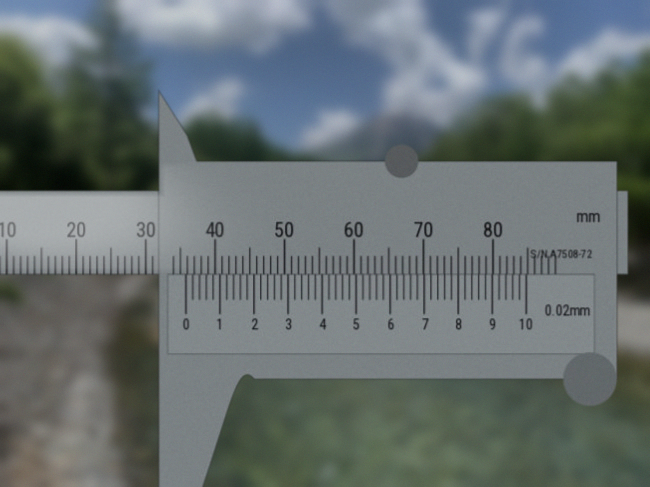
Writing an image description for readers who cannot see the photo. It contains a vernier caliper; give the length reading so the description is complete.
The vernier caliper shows 35.8 mm
